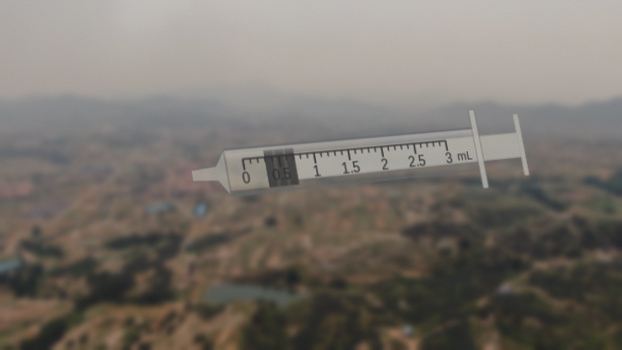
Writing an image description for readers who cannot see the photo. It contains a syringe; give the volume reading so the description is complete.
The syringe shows 0.3 mL
